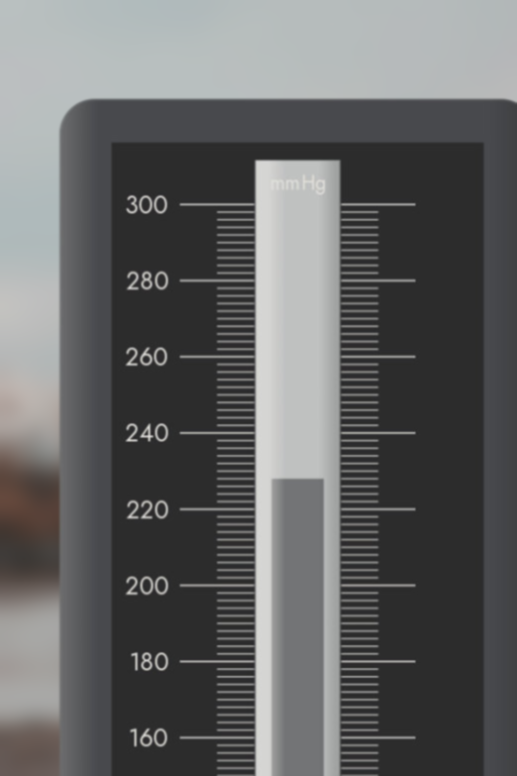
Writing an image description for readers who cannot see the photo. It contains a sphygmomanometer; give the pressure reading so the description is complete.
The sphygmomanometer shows 228 mmHg
